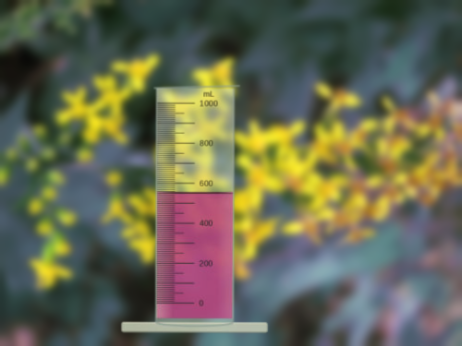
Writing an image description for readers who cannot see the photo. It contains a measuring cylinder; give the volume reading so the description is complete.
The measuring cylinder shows 550 mL
